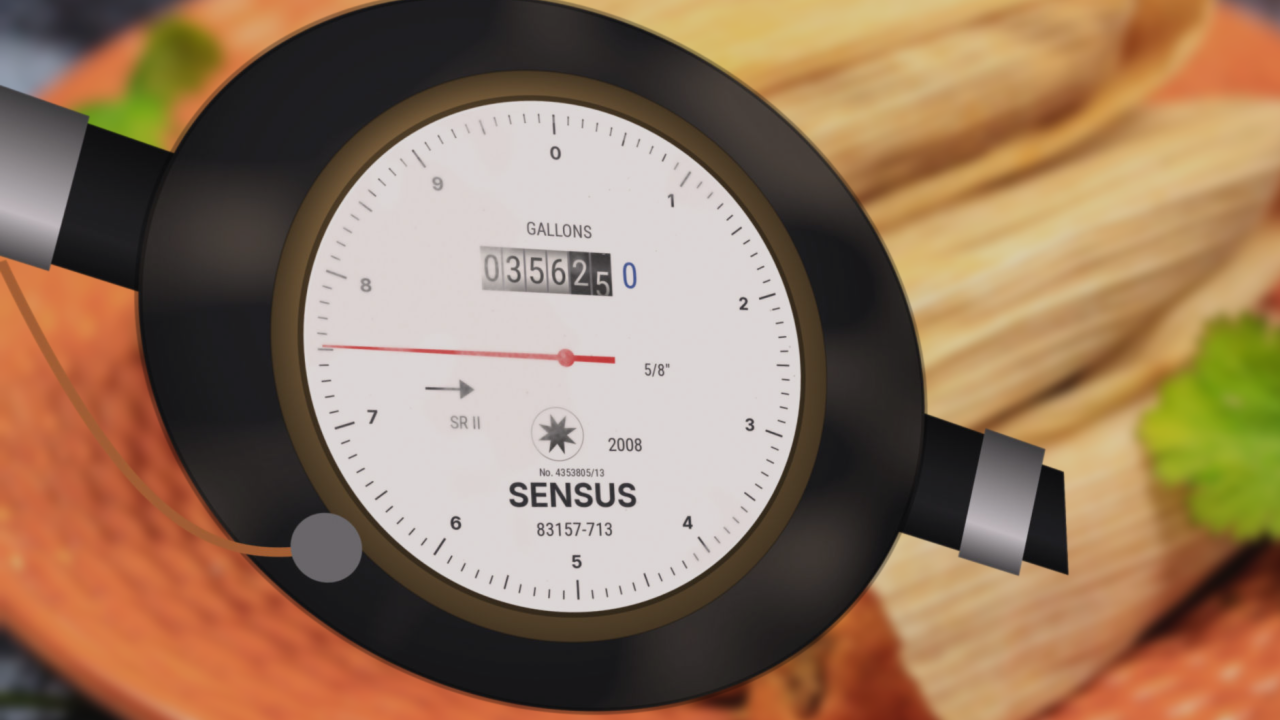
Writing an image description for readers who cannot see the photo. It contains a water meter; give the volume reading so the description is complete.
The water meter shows 356247.5 gal
